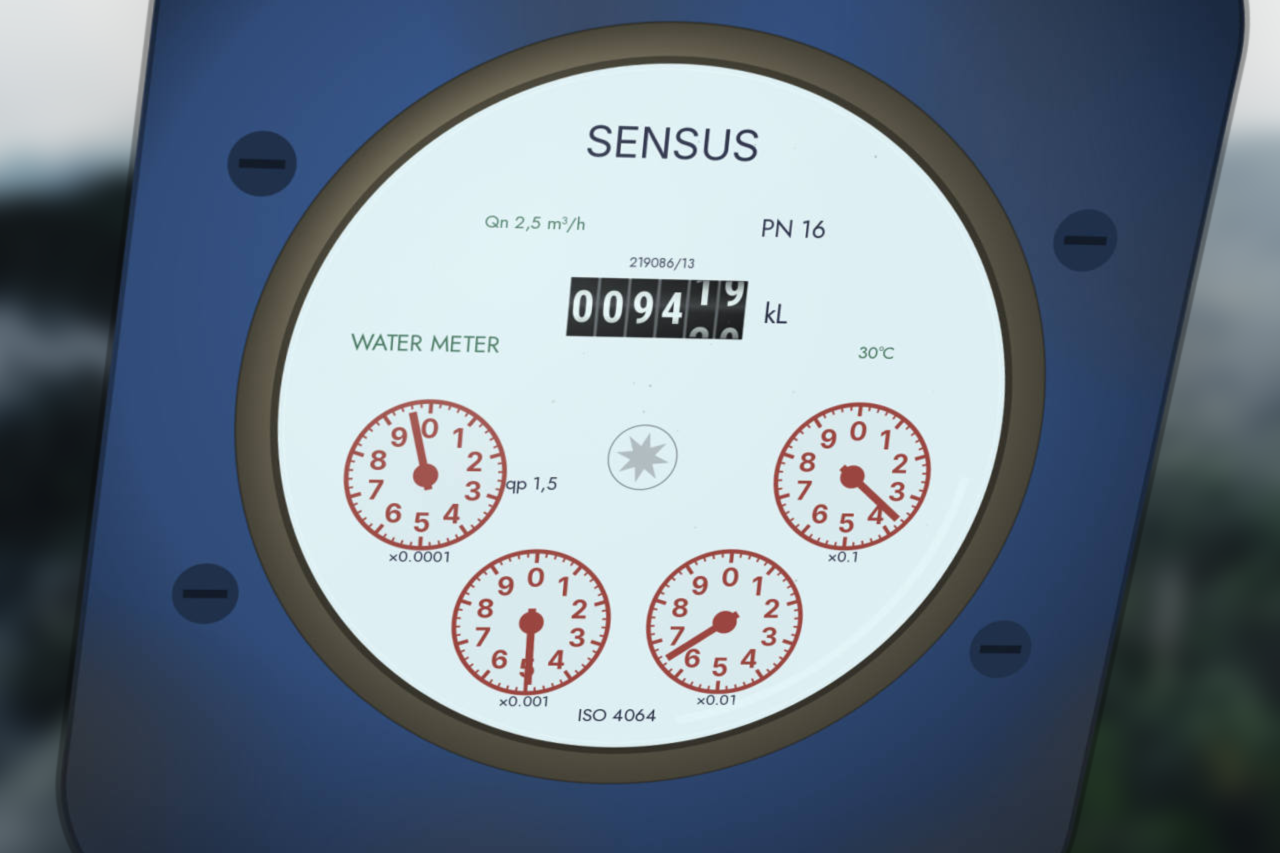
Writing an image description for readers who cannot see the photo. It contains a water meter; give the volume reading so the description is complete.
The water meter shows 9419.3649 kL
